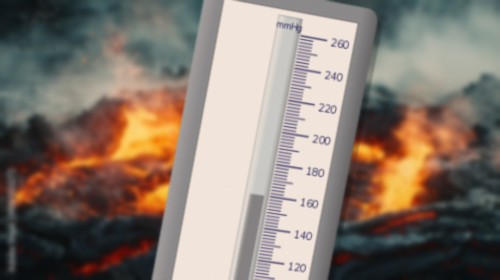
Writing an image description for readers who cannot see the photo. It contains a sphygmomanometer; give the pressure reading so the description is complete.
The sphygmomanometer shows 160 mmHg
